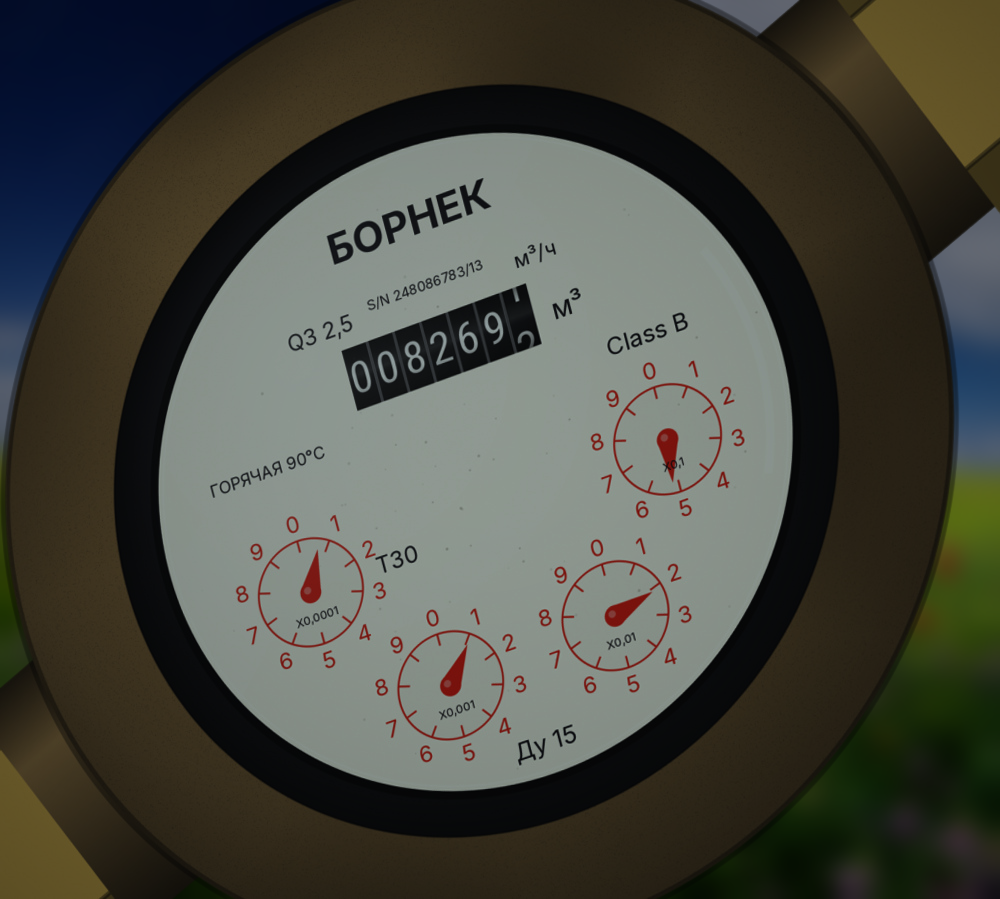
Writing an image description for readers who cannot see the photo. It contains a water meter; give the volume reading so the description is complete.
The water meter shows 82691.5210 m³
